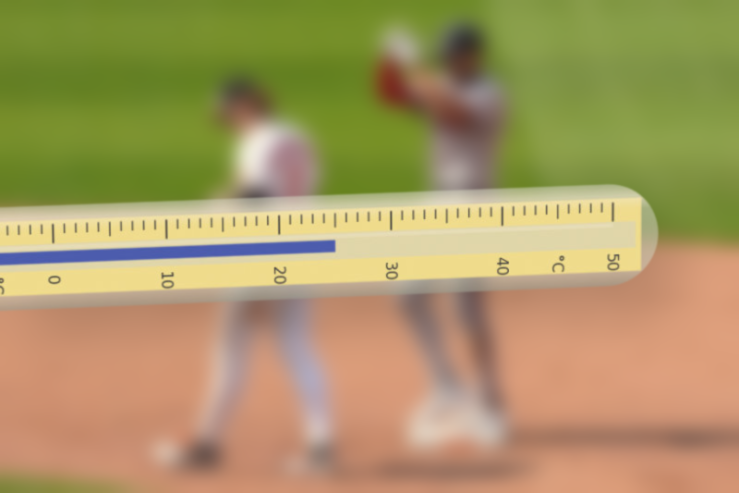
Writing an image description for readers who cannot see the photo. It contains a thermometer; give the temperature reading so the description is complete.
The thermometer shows 25 °C
